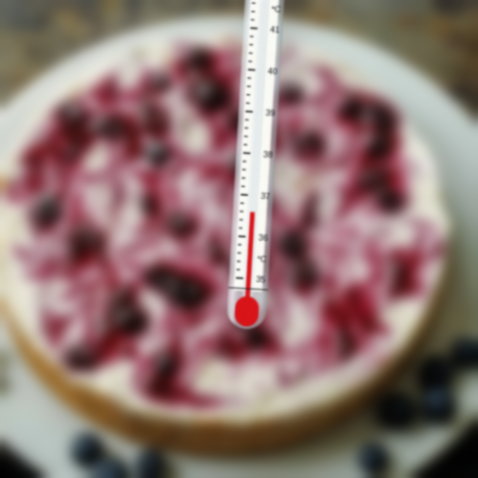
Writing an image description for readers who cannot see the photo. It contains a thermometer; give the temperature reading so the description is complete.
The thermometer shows 36.6 °C
